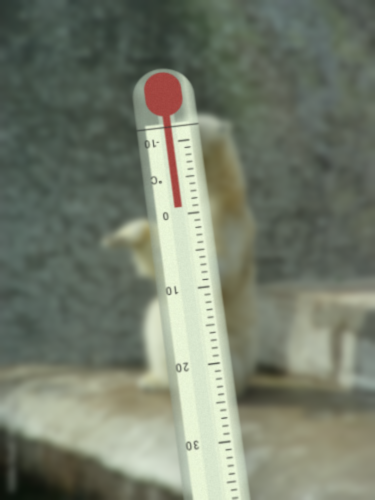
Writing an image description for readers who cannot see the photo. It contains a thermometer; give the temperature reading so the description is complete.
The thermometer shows -1 °C
